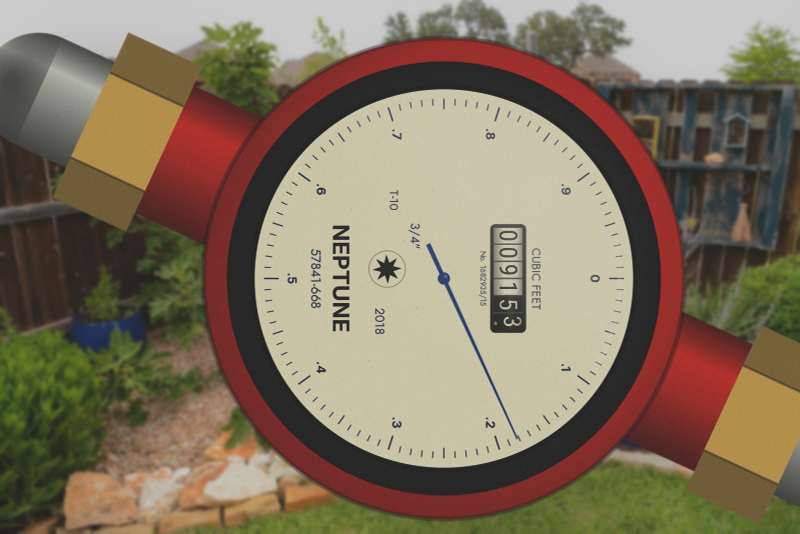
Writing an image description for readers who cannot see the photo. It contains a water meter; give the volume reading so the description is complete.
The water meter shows 9153.18 ft³
